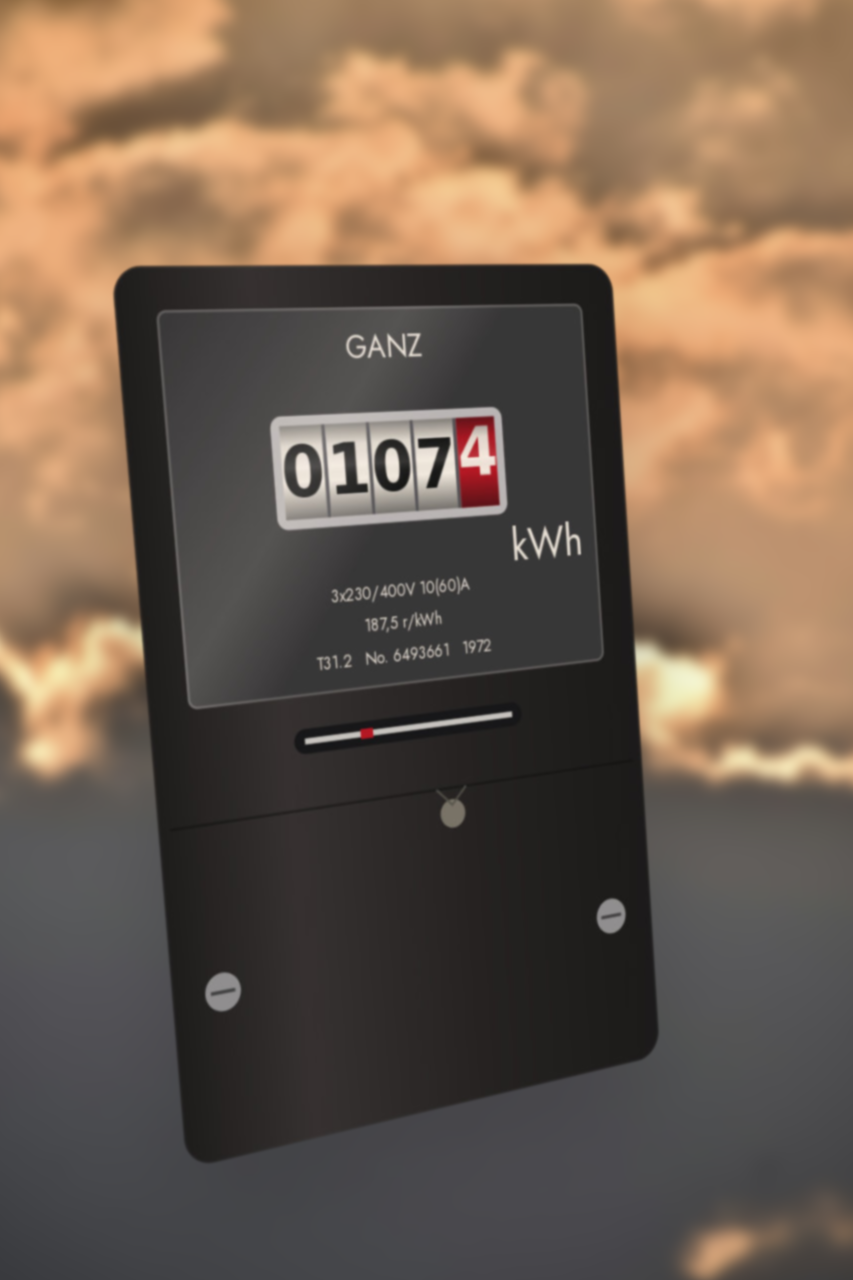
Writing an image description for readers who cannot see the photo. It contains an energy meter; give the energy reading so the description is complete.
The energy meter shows 107.4 kWh
